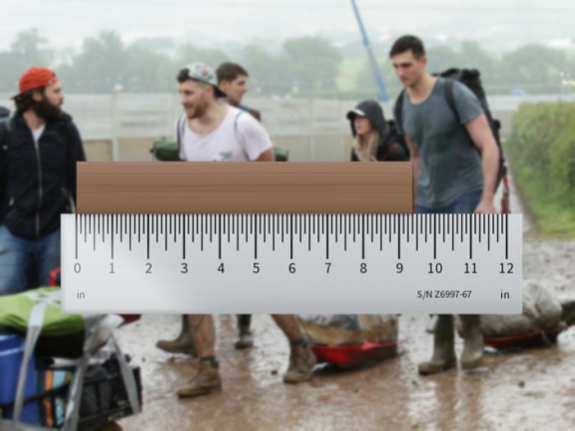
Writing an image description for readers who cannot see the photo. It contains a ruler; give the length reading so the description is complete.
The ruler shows 9.375 in
